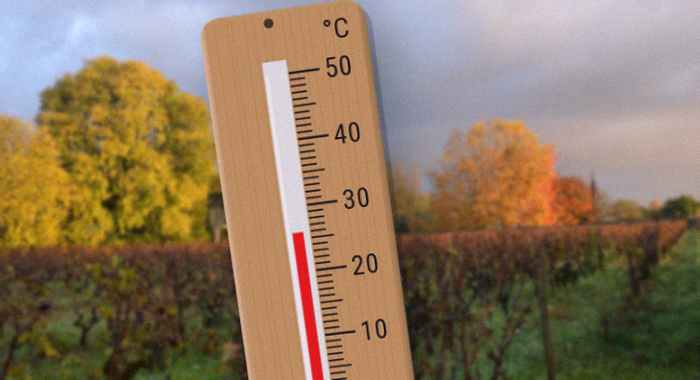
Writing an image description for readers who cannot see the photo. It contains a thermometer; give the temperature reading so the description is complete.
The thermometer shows 26 °C
